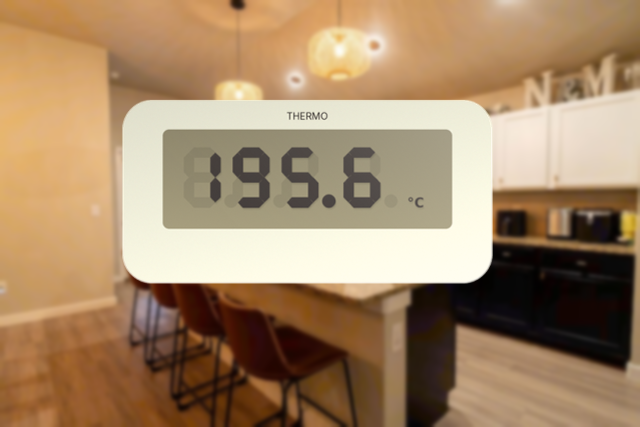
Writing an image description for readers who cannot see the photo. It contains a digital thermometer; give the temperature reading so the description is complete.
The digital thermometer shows 195.6 °C
